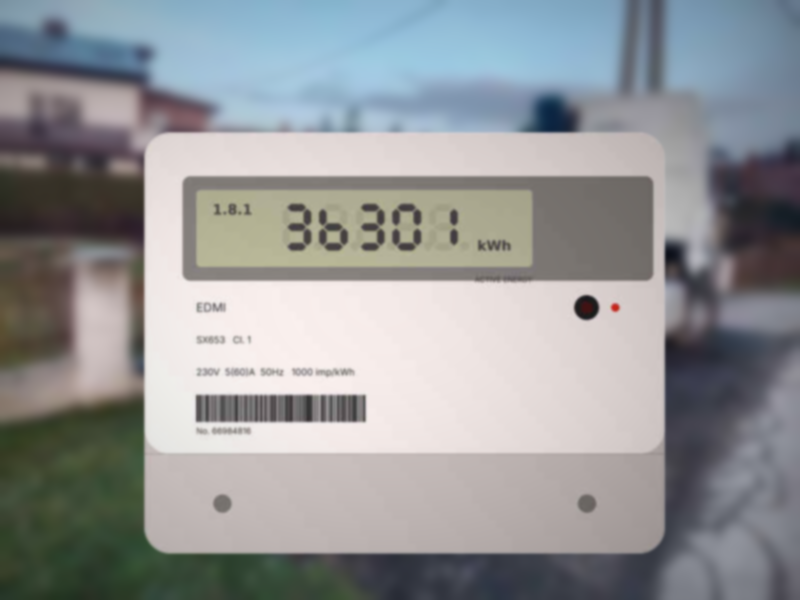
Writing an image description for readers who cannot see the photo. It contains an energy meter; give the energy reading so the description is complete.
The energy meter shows 36301 kWh
